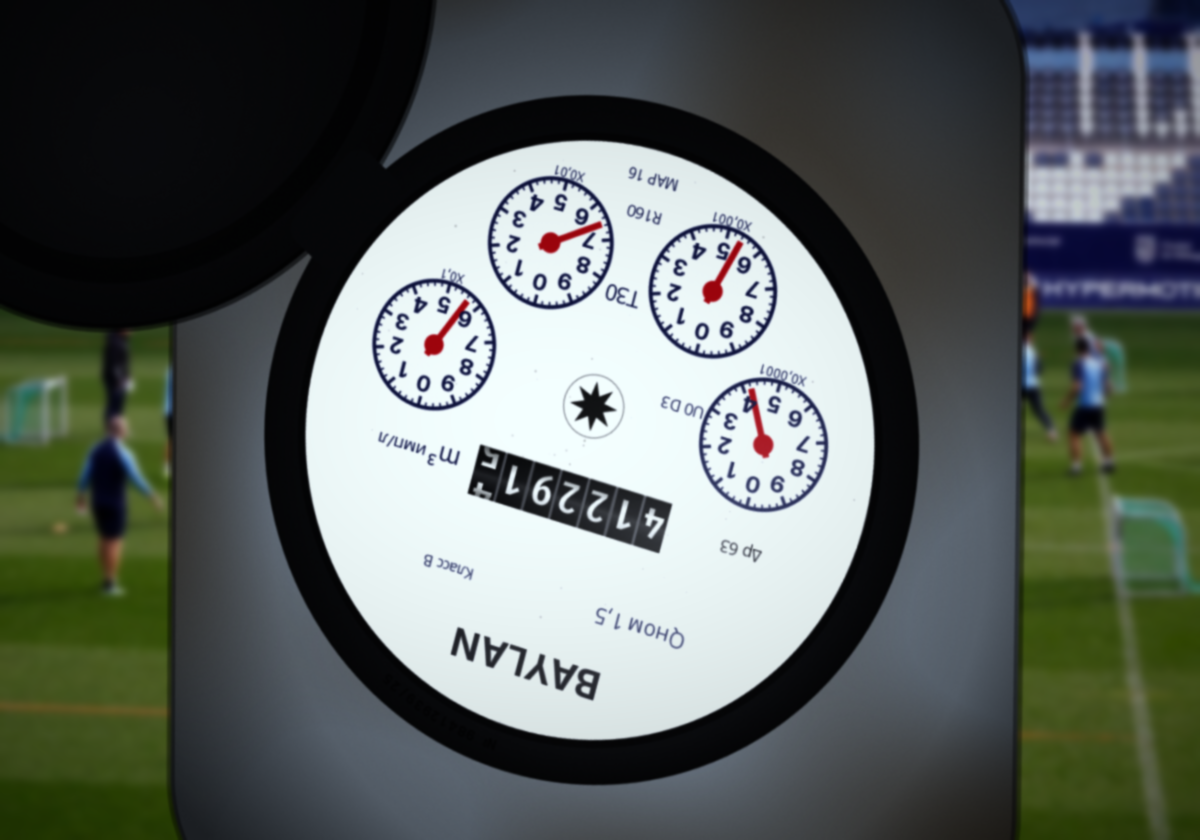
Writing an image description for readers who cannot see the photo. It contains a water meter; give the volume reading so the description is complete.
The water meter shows 4122914.5654 m³
